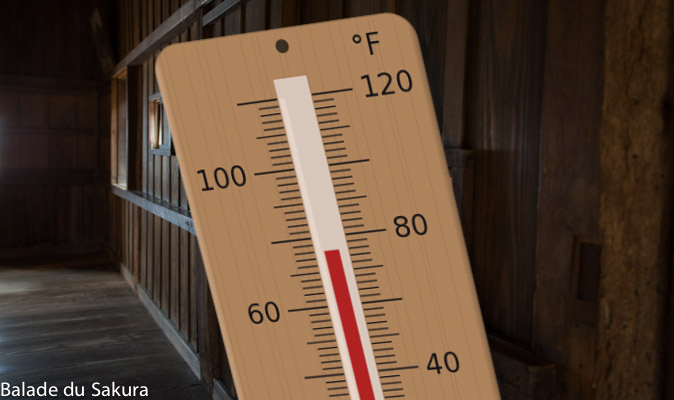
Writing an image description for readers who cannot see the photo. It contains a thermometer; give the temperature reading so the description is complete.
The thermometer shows 76 °F
